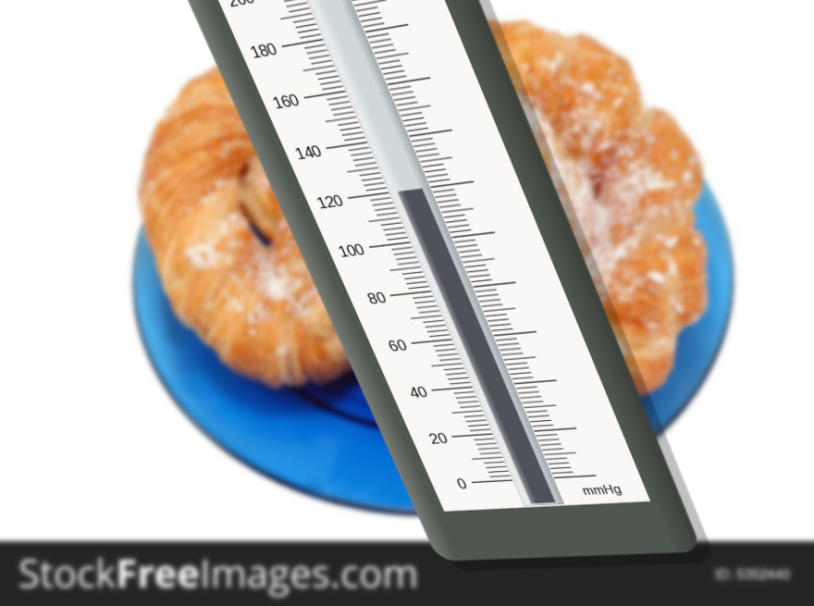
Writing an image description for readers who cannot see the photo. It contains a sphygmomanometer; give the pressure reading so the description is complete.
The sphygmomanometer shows 120 mmHg
